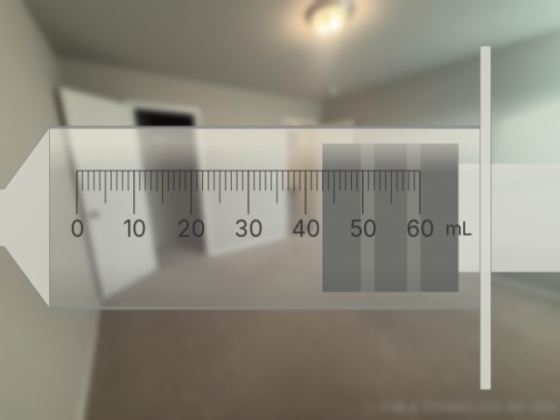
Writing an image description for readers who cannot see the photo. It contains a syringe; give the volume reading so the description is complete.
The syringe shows 43 mL
